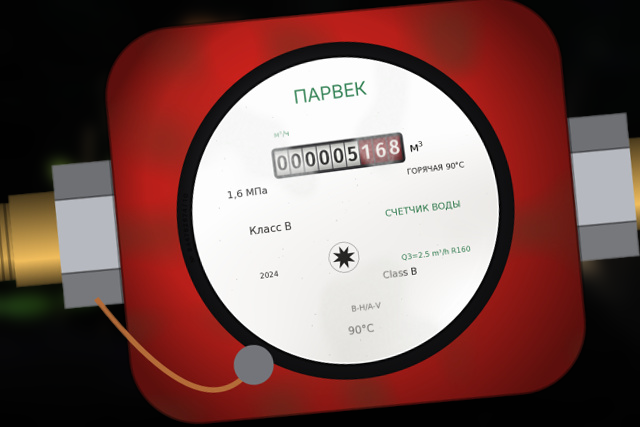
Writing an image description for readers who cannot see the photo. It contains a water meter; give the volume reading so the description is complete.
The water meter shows 5.168 m³
